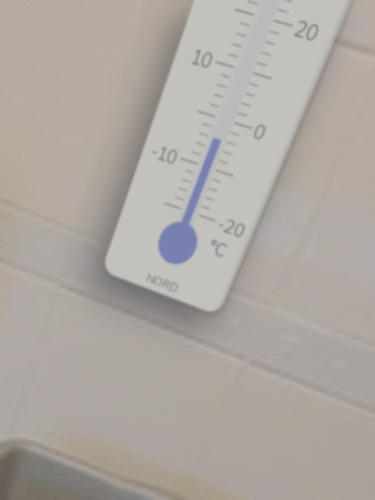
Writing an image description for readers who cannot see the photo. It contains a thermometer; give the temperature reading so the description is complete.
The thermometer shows -4 °C
